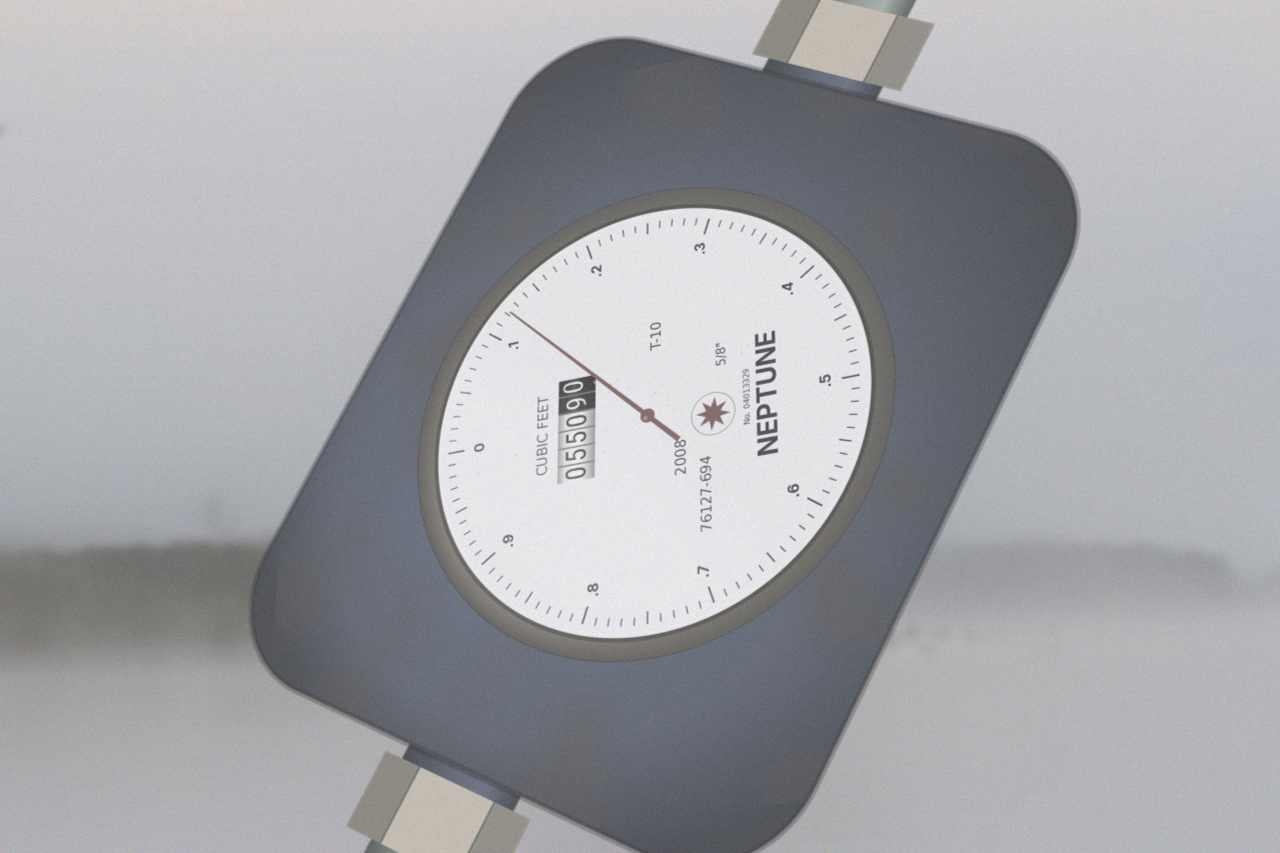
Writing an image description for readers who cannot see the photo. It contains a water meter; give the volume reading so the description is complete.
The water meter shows 55090.12 ft³
